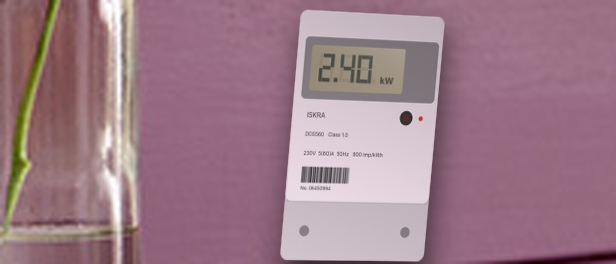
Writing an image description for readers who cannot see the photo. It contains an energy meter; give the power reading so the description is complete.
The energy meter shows 2.40 kW
